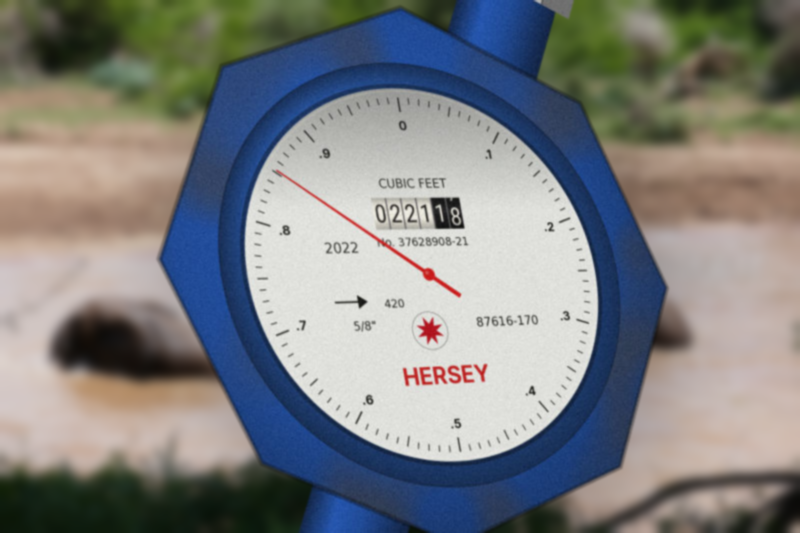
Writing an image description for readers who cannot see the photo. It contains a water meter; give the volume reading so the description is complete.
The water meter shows 22117.85 ft³
